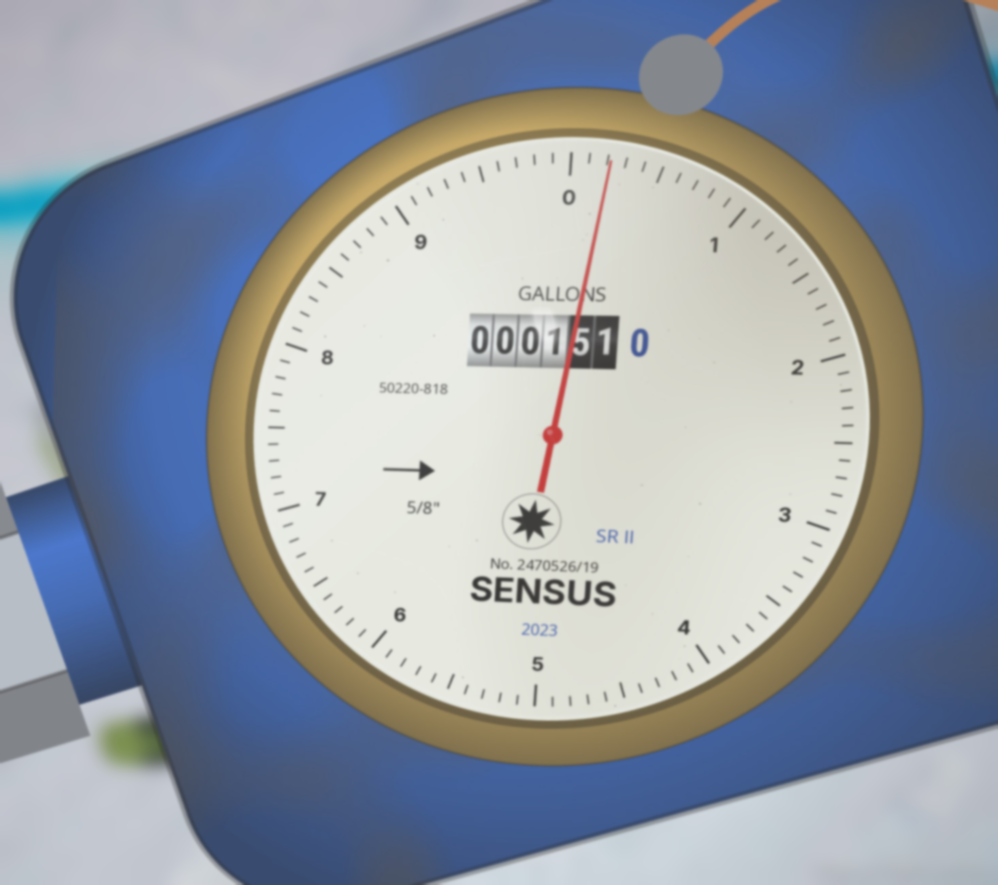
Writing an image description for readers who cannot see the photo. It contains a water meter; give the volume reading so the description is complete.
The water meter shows 1510.2 gal
